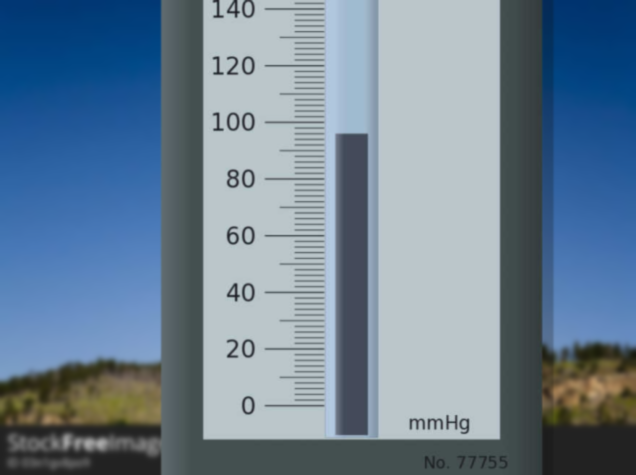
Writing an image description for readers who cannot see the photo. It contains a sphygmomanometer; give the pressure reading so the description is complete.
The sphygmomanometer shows 96 mmHg
